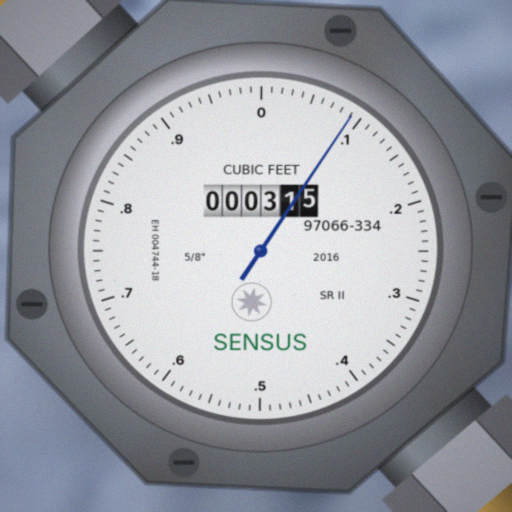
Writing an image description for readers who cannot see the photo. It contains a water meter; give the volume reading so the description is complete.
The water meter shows 315.09 ft³
